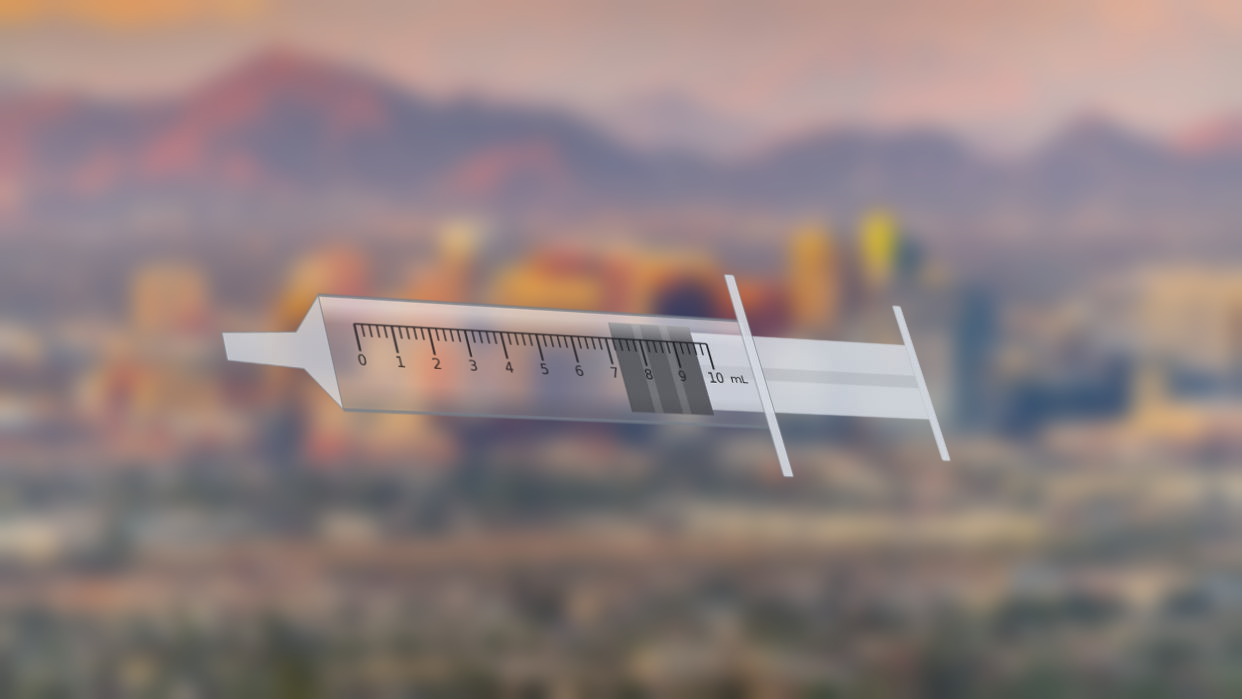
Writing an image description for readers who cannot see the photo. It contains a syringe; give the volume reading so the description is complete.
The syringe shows 7.2 mL
